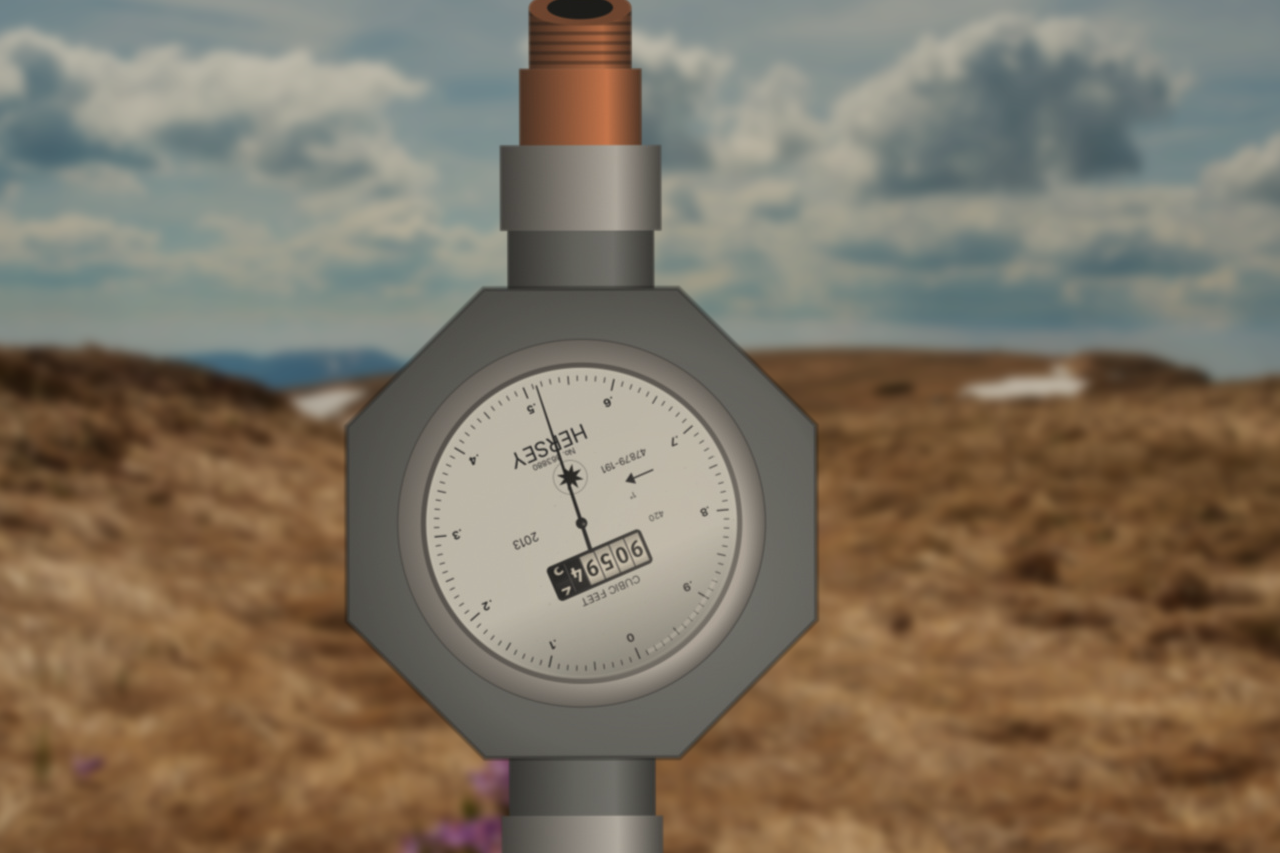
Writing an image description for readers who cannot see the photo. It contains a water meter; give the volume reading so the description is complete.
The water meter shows 905942.51 ft³
